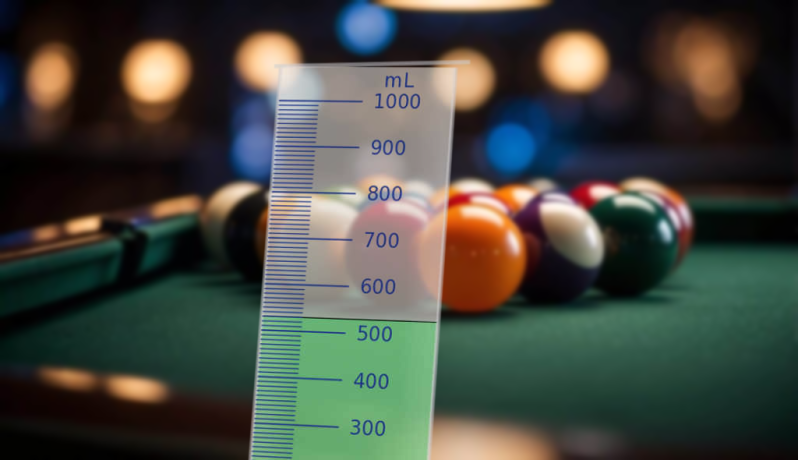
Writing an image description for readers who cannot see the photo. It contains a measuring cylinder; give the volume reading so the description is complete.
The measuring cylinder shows 530 mL
